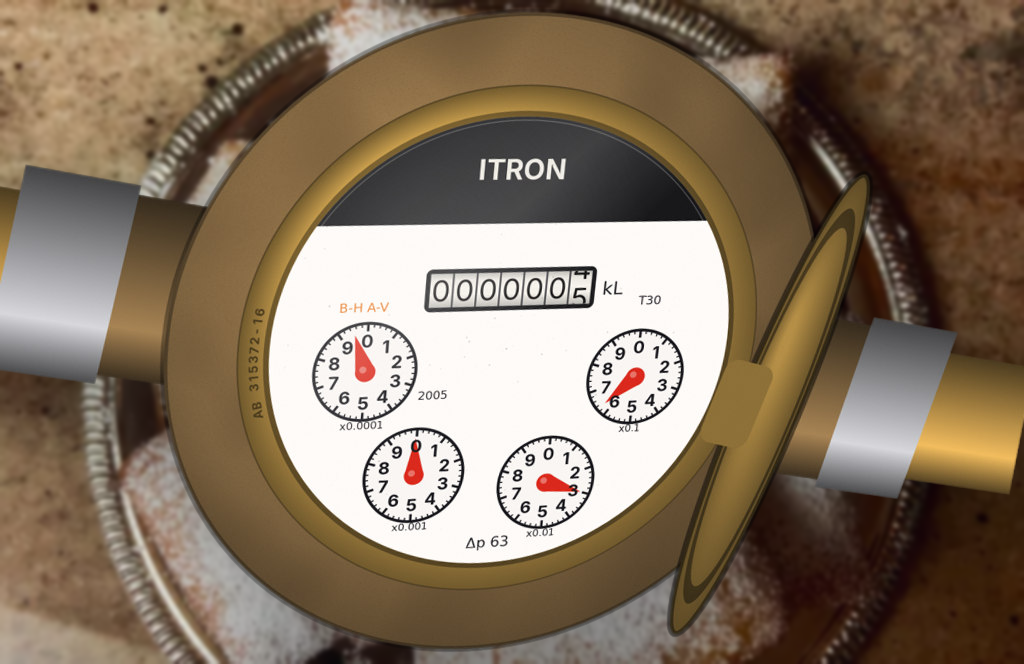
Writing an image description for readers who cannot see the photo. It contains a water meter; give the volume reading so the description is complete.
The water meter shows 4.6299 kL
